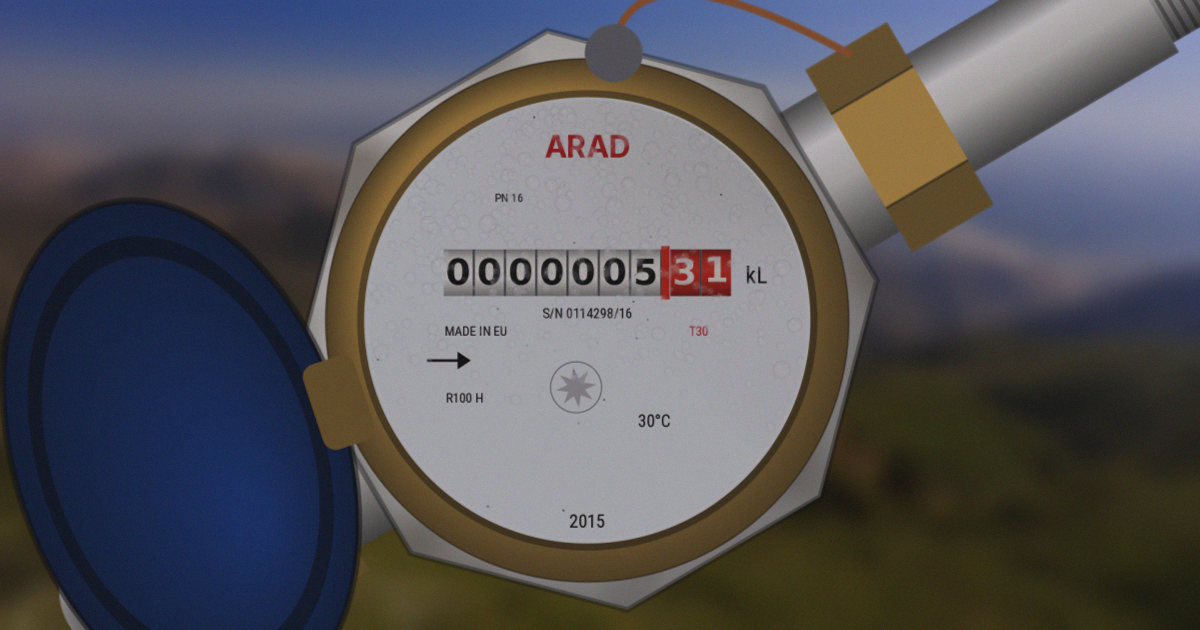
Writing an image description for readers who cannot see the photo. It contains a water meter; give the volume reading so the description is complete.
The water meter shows 5.31 kL
